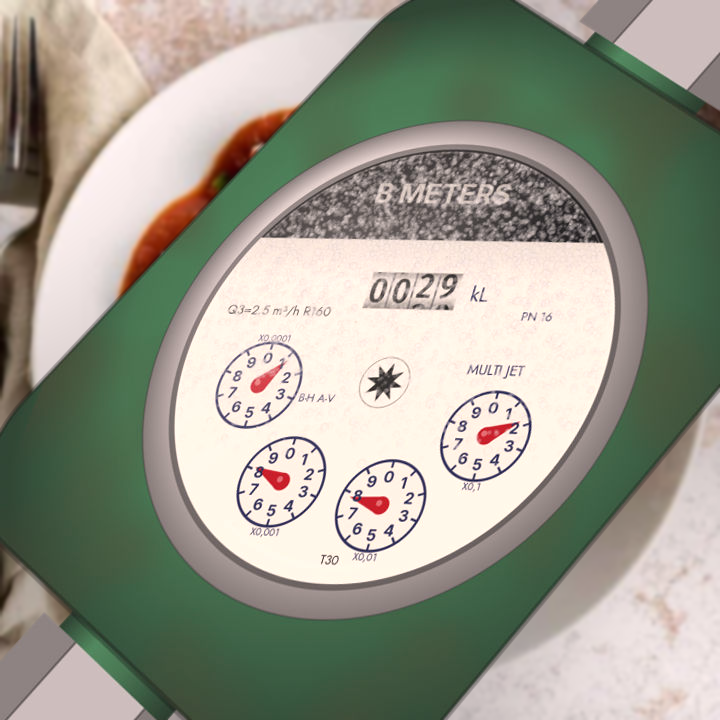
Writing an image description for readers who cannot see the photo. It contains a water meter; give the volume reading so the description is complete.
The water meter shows 29.1781 kL
